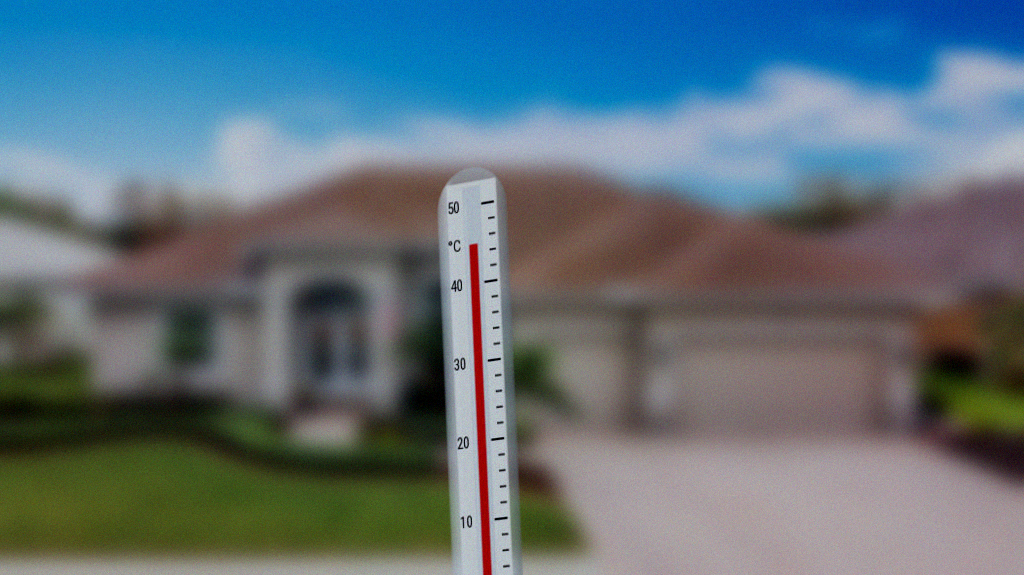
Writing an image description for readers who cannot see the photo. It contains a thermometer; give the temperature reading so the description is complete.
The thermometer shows 45 °C
